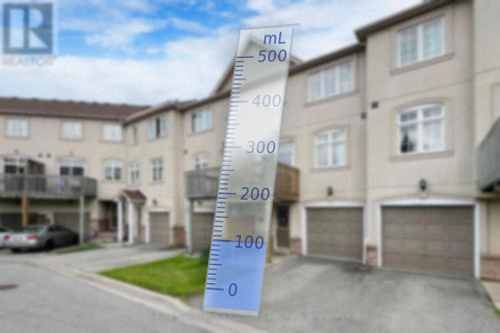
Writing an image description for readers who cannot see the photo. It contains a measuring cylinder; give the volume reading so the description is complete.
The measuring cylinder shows 100 mL
